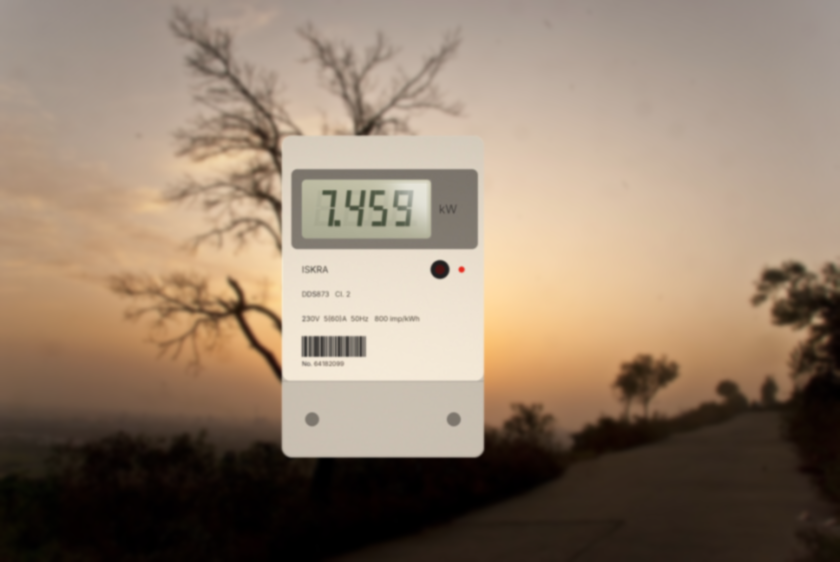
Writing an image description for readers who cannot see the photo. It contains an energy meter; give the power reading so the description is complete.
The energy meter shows 7.459 kW
